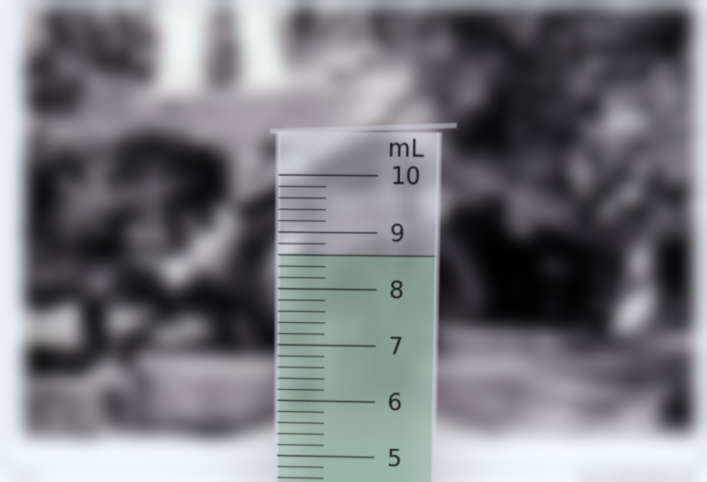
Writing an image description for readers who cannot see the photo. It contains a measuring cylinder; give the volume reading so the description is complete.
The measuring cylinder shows 8.6 mL
